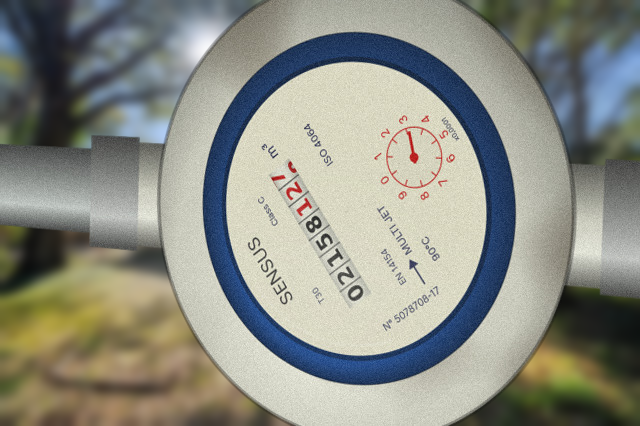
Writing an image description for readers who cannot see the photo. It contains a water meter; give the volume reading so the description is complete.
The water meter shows 2158.1273 m³
